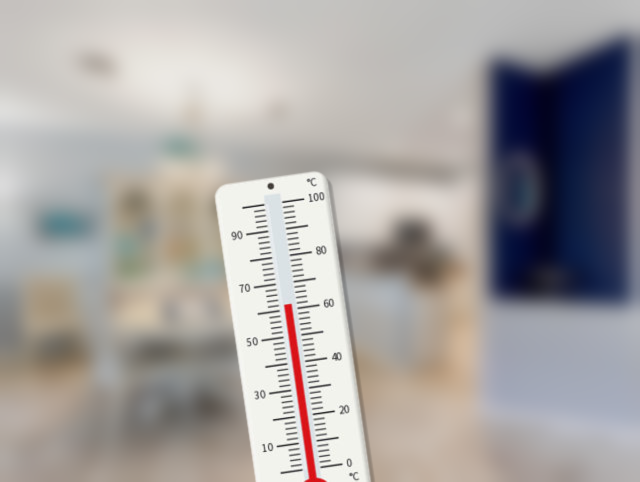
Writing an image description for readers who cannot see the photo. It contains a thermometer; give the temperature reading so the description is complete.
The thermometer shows 62 °C
